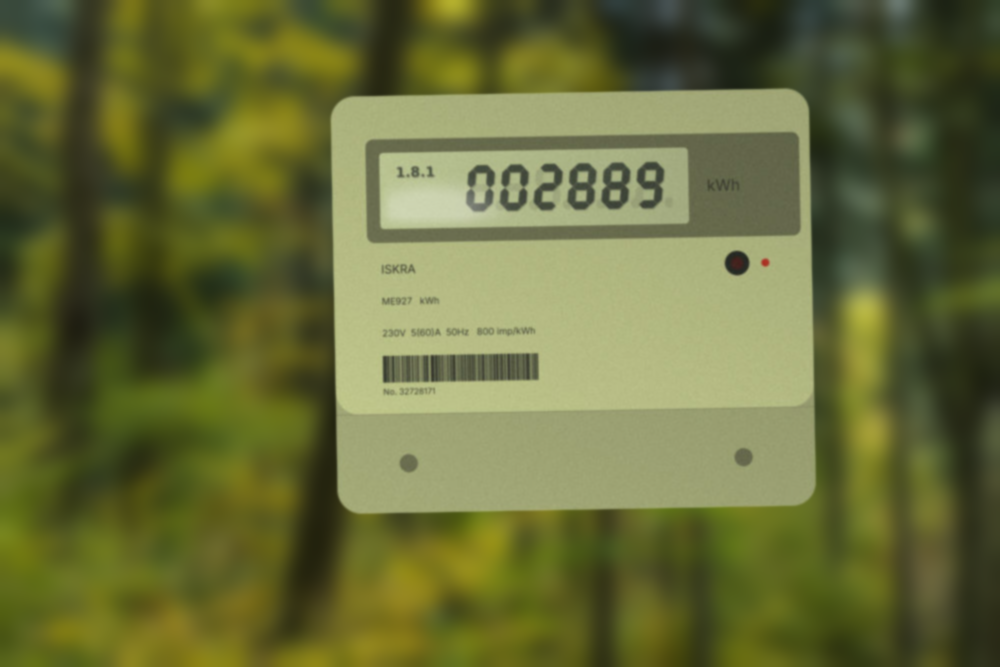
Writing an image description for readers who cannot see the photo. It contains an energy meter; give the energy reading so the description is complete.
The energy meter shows 2889 kWh
